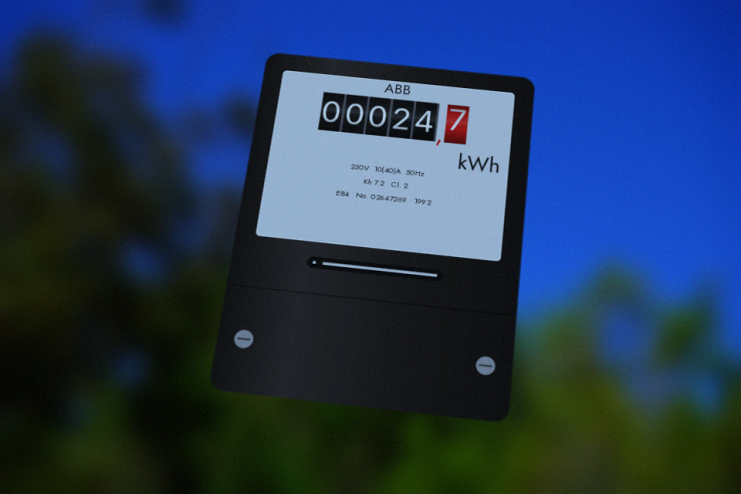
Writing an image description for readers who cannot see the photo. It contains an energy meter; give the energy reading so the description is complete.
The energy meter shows 24.7 kWh
